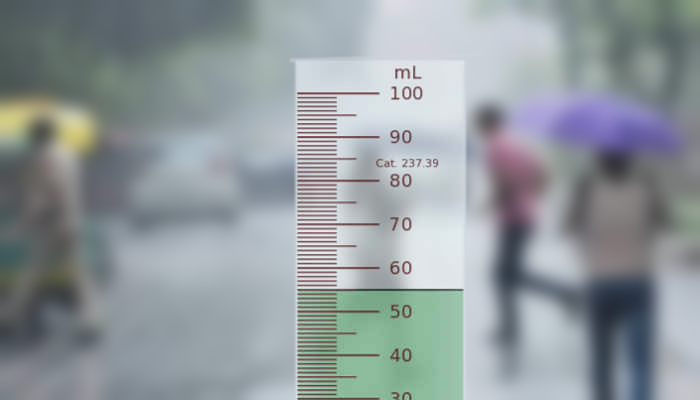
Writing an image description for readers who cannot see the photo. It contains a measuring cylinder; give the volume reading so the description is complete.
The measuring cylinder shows 55 mL
